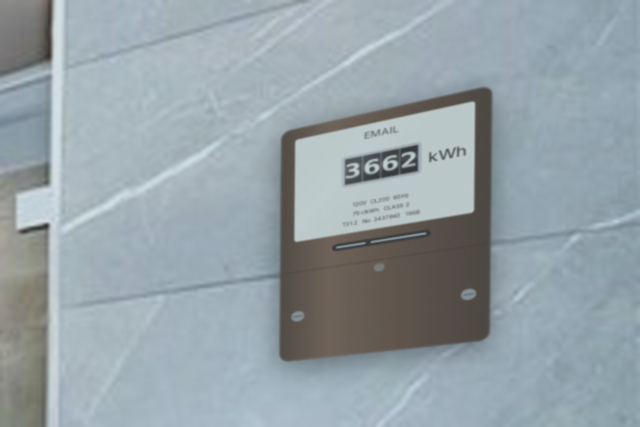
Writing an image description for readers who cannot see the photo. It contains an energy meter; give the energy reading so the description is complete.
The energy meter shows 3662 kWh
